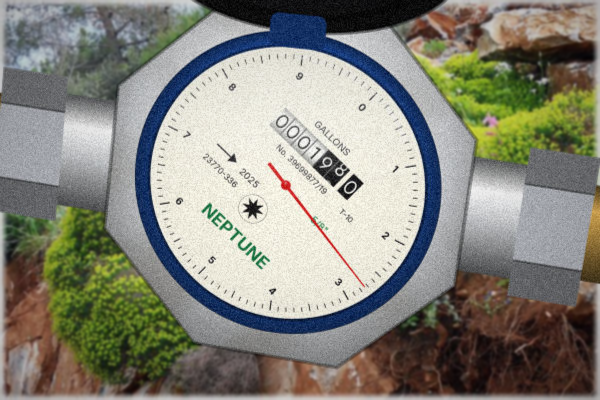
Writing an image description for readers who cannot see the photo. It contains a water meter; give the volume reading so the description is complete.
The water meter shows 1982.7 gal
